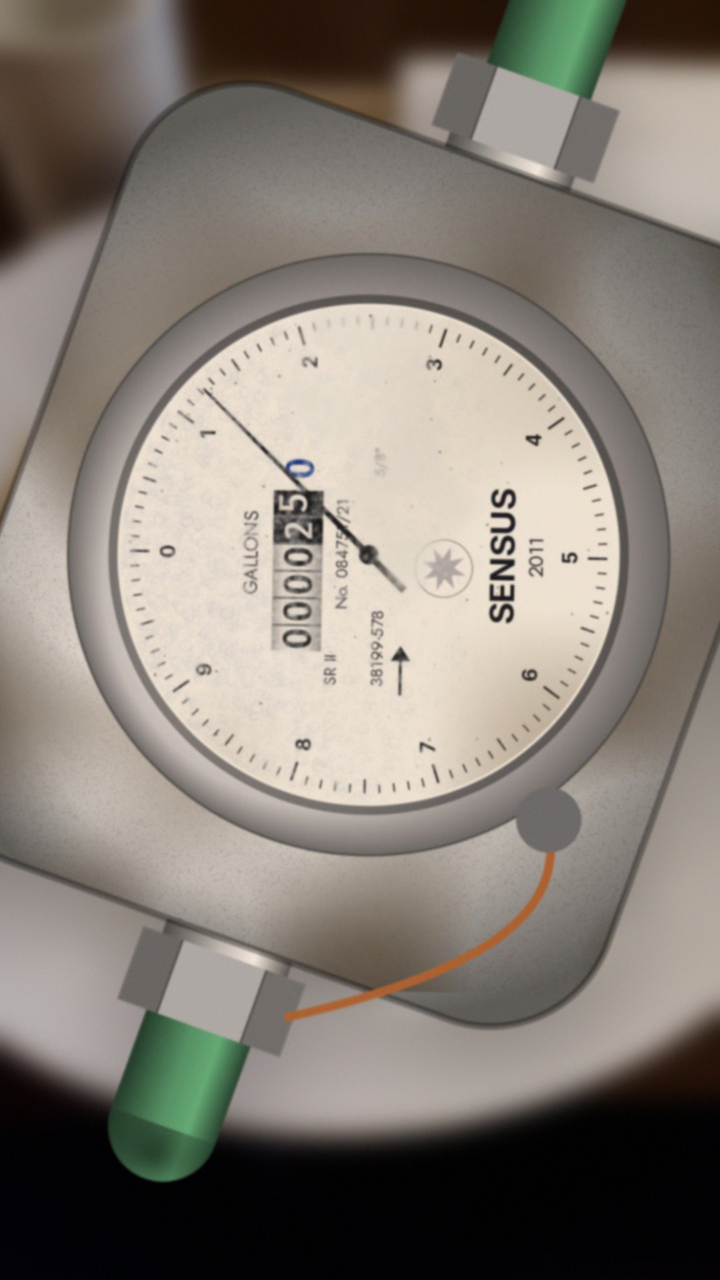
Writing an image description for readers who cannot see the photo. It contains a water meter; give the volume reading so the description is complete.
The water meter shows 251.2 gal
